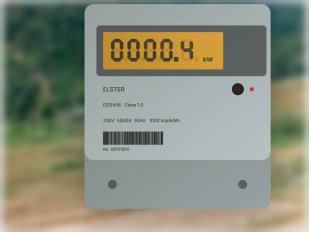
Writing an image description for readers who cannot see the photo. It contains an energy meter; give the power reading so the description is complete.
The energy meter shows 0.4 kW
